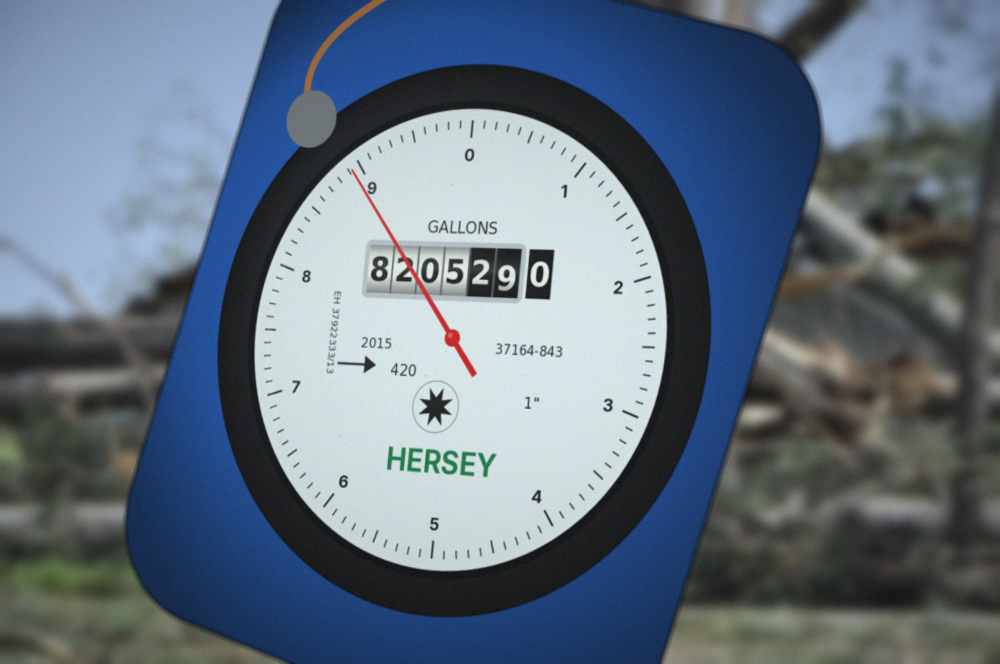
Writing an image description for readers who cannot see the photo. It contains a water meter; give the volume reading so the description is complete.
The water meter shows 8205288.9 gal
